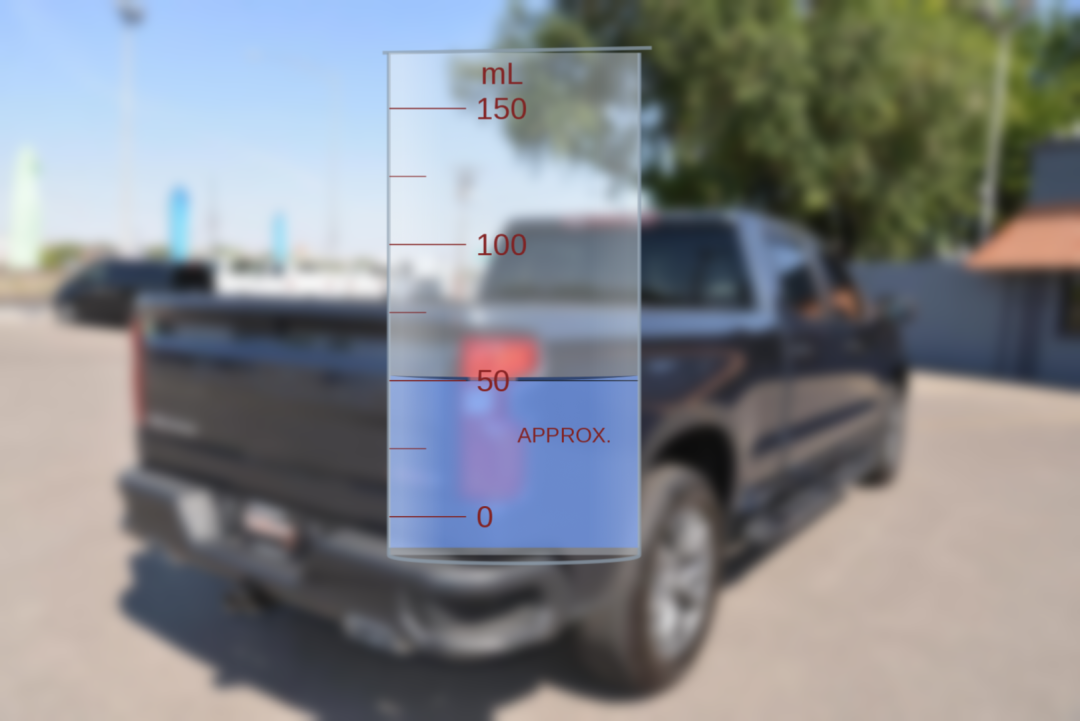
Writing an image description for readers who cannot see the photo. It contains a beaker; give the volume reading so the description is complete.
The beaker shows 50 mL
